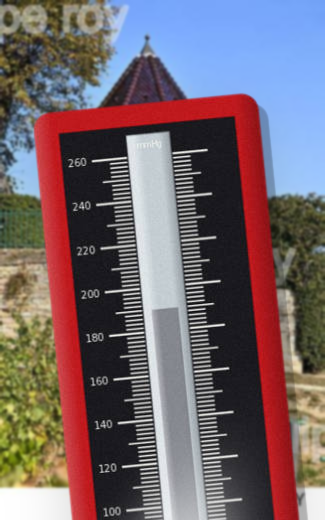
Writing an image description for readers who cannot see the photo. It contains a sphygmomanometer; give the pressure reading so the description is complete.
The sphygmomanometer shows 190 mmHg
